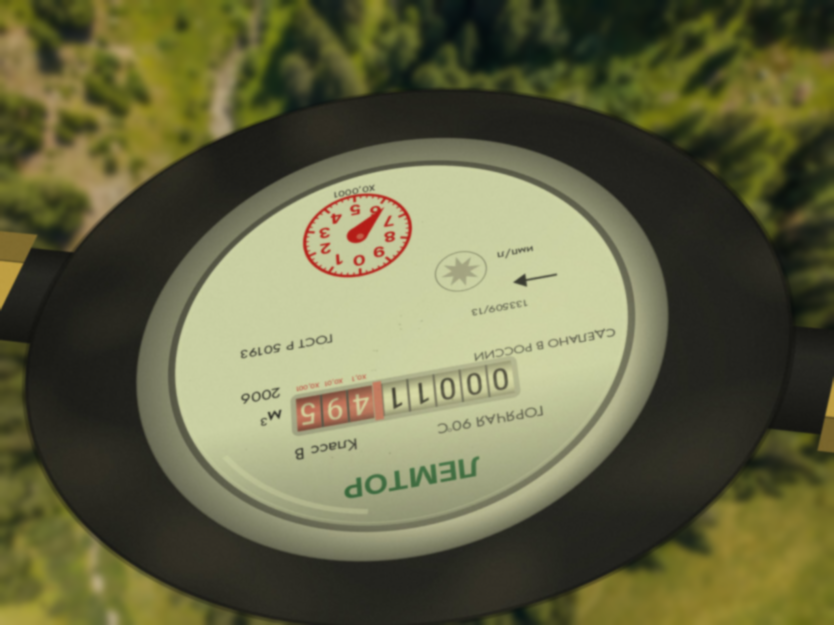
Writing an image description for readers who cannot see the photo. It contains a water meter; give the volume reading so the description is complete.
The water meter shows 11.4956 m³
